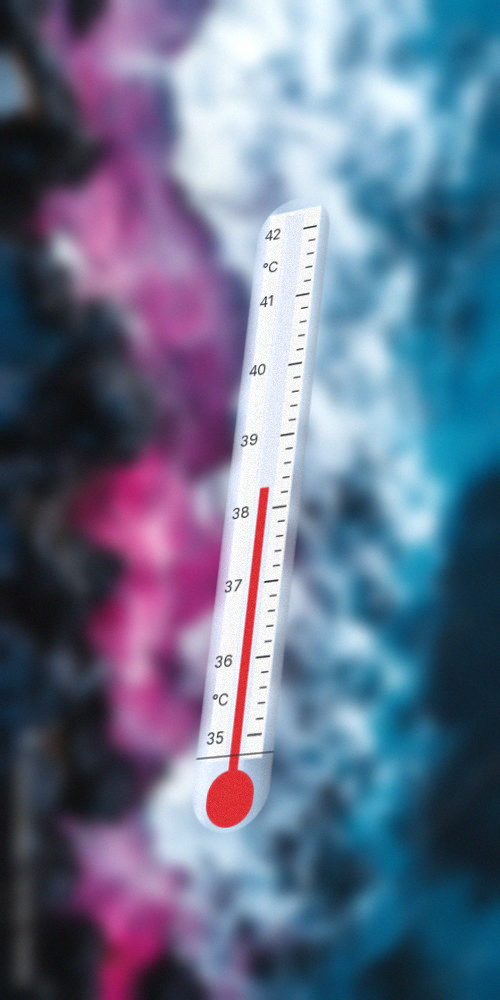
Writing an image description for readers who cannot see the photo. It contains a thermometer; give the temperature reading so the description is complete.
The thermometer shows 38.3 °C
